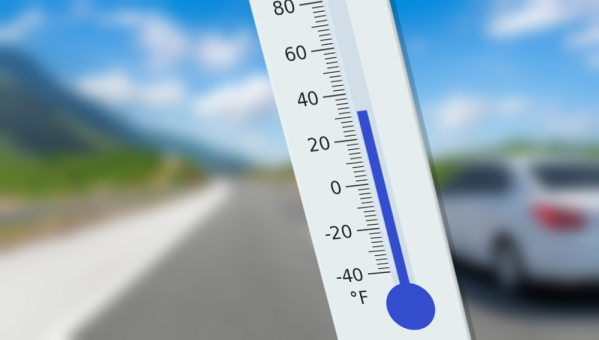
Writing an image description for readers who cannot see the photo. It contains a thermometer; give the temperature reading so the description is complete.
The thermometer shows 32 °F
